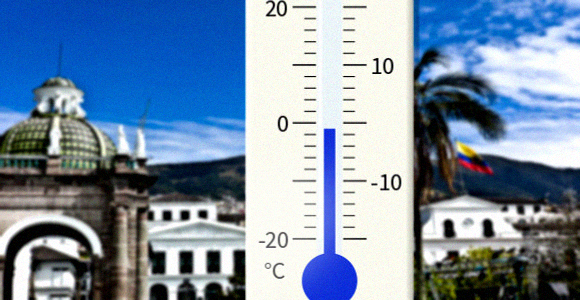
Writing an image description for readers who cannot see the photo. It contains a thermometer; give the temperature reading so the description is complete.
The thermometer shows -1 °C
